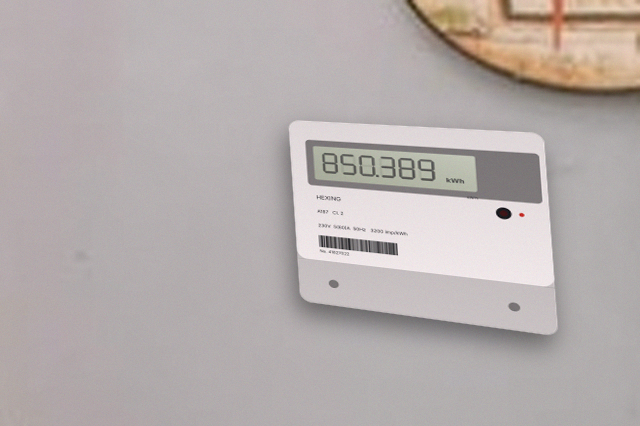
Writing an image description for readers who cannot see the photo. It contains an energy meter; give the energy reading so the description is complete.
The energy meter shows 850.389 kWh
